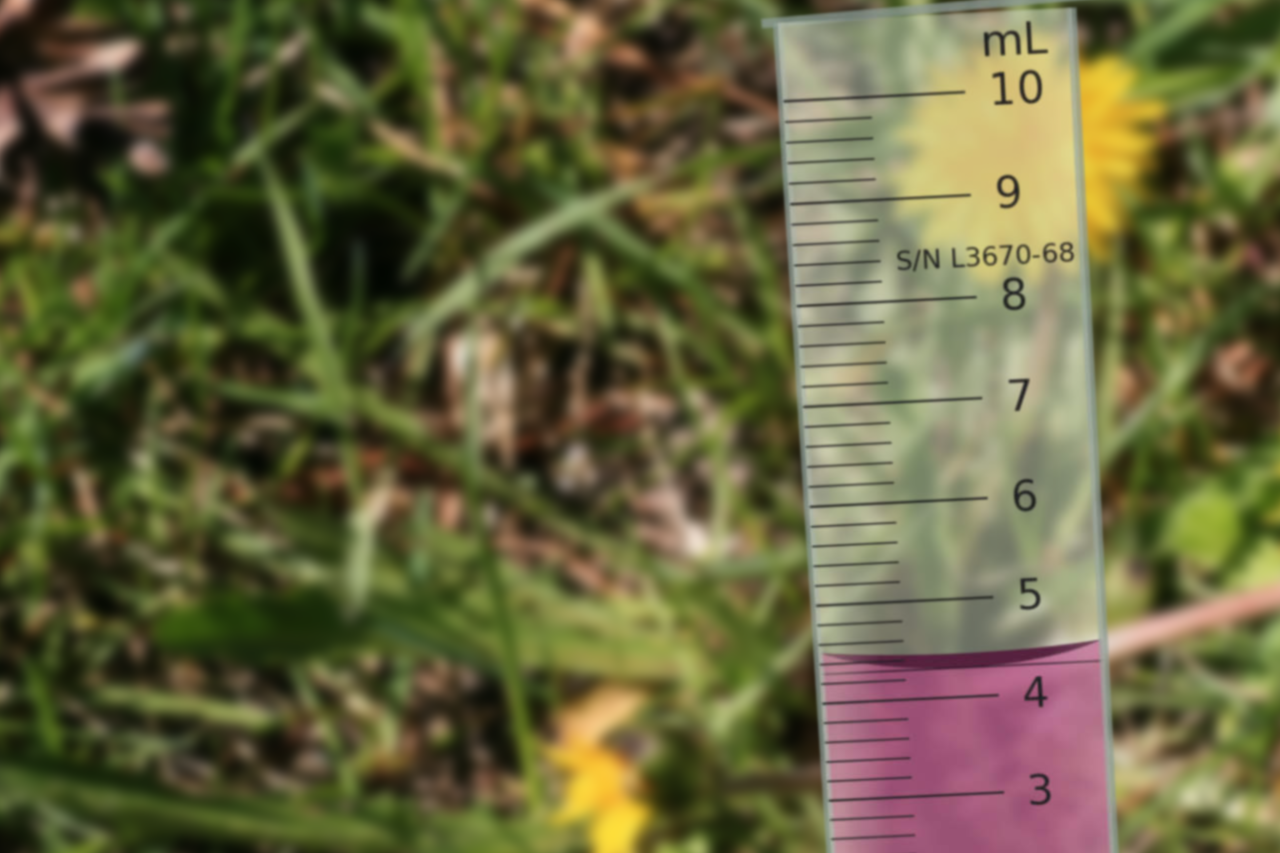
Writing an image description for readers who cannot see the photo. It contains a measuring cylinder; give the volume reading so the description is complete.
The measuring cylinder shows 4.3 mL
